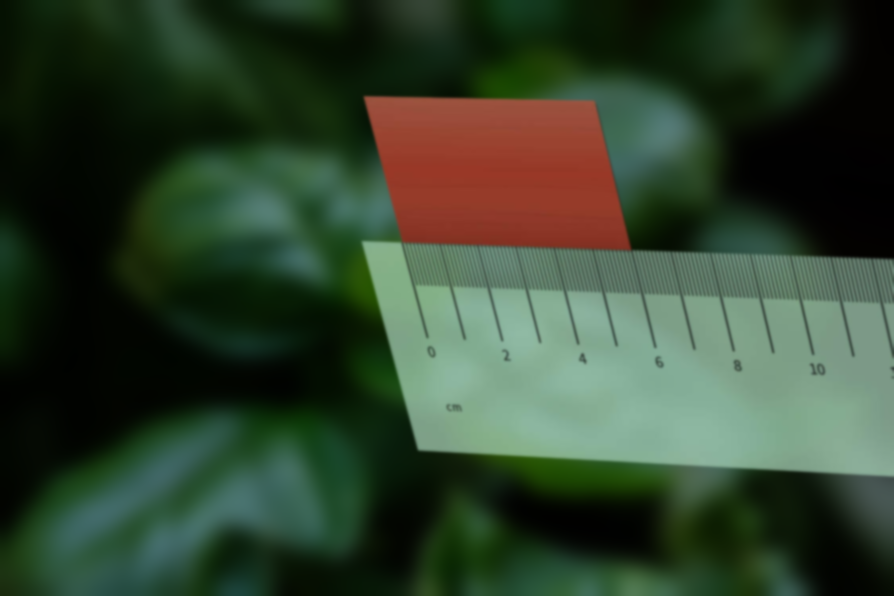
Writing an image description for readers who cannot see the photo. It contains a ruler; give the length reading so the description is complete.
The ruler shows 6 cm
